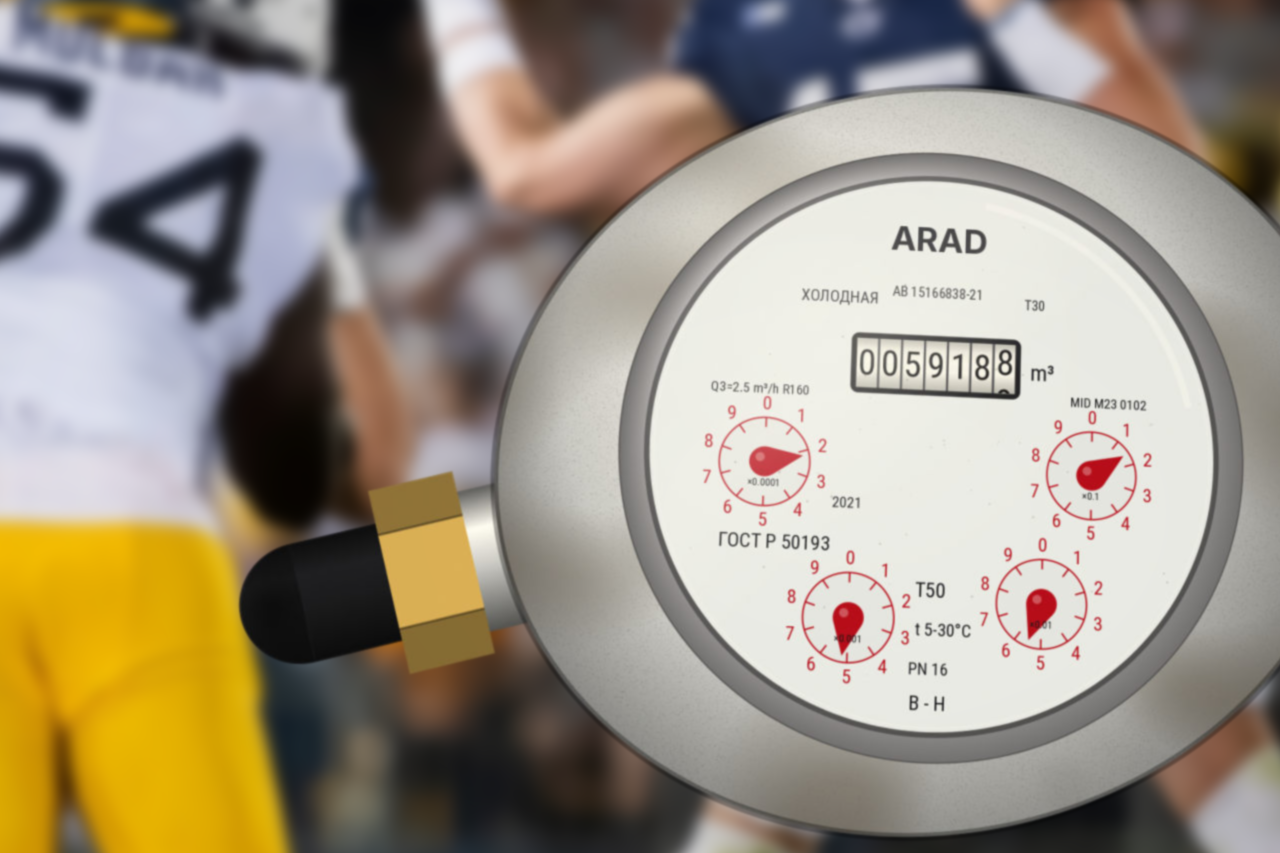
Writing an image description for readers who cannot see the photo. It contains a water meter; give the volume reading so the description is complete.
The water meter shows 59188.1552 m³
